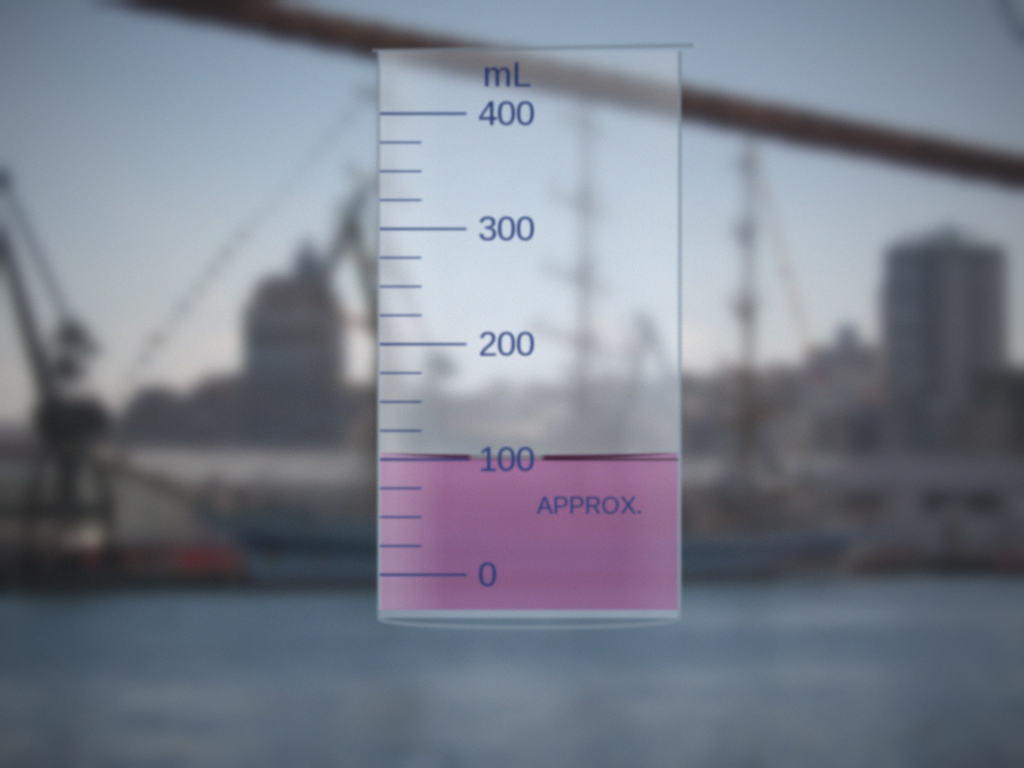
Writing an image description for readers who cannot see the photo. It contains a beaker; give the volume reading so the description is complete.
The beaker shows 100 mL
